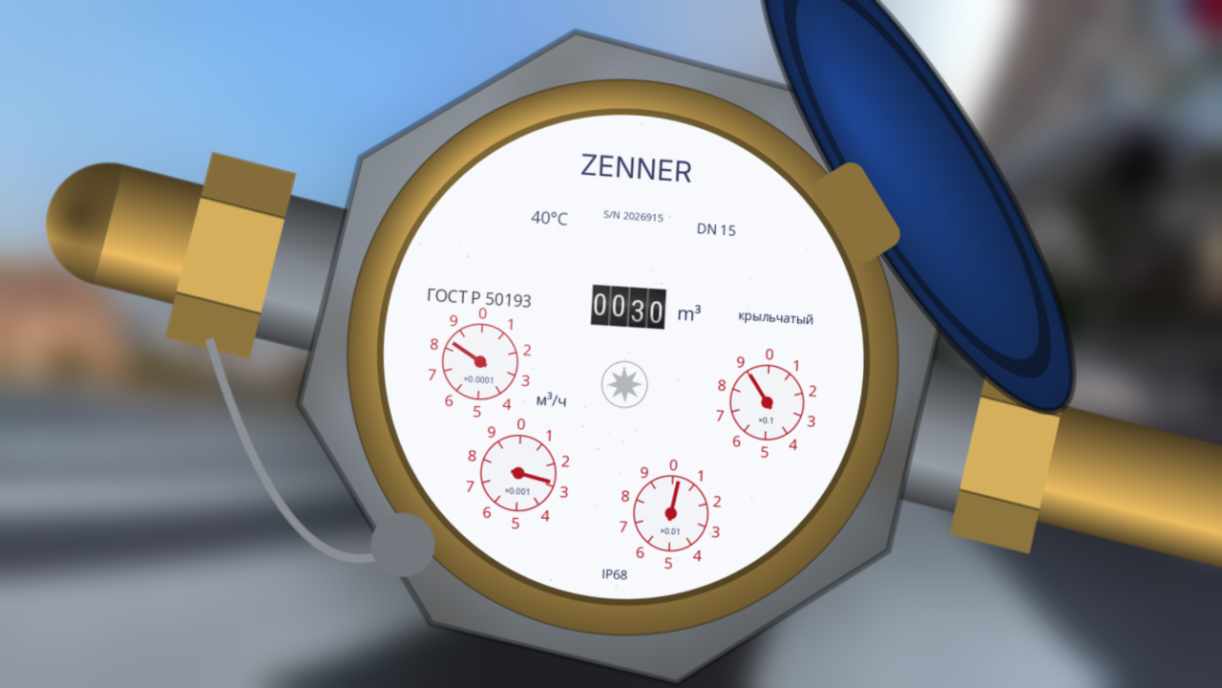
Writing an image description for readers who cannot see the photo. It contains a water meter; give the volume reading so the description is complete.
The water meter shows 29.9028 m³
